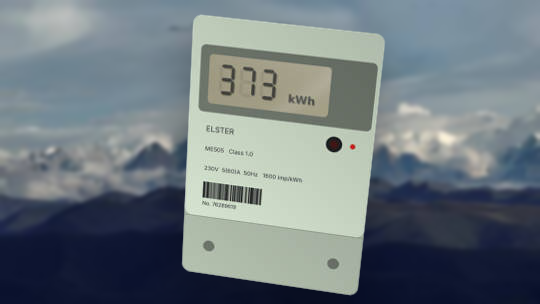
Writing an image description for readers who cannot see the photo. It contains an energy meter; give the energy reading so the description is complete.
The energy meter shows 373 kWh
